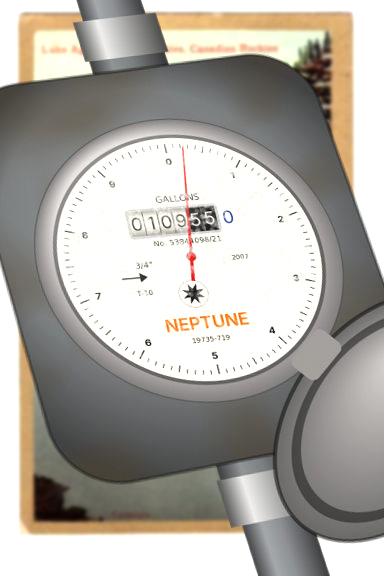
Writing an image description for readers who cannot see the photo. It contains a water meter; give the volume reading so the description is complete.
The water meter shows 109550.2 gal
